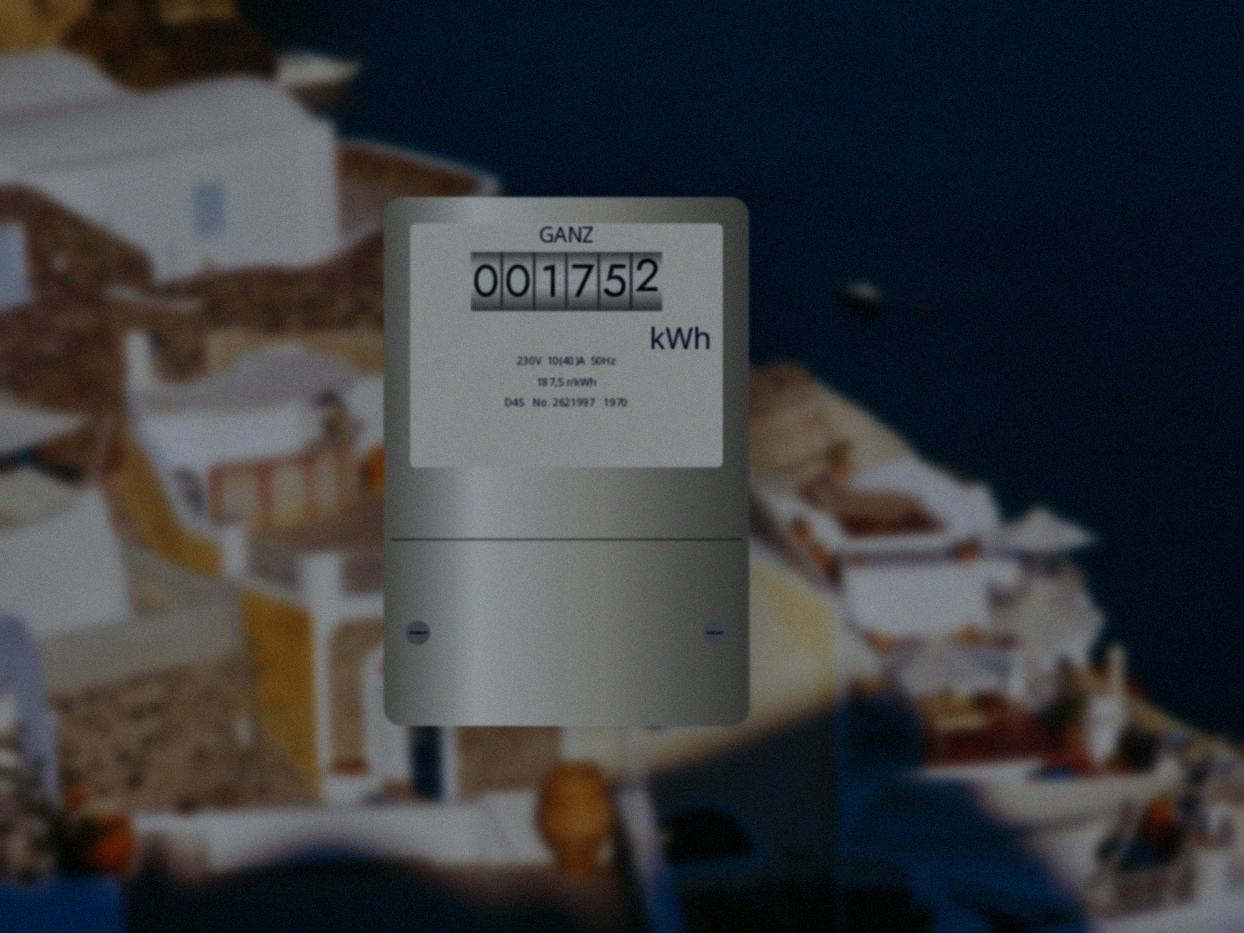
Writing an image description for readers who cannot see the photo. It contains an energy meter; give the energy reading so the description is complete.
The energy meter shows 1752 kWh
